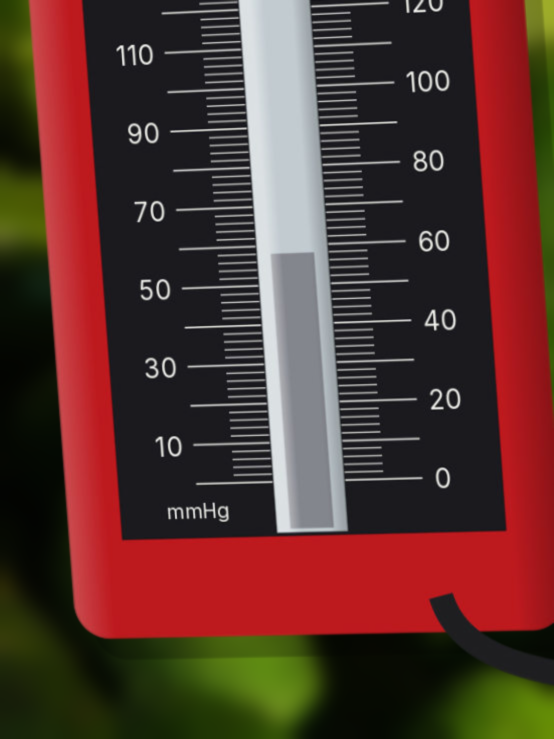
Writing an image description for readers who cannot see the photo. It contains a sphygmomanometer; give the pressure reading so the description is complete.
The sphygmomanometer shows 58 mmHg
